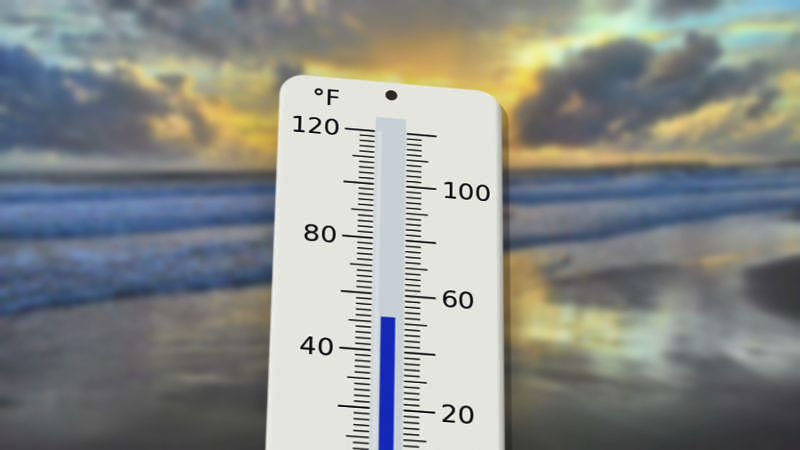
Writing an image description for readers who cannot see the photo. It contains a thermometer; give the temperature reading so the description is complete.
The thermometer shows 52 °F
